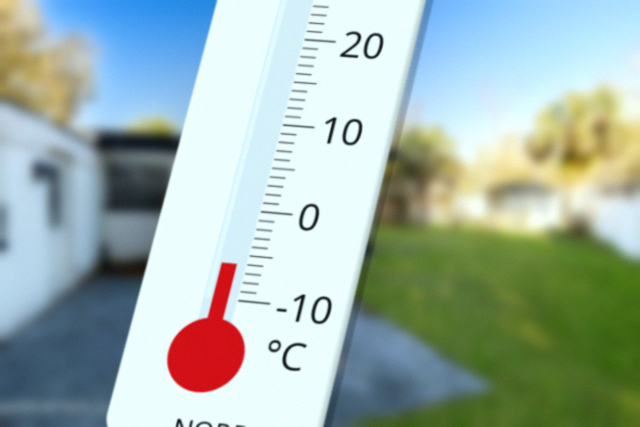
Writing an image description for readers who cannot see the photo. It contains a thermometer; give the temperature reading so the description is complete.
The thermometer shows -6 °C
